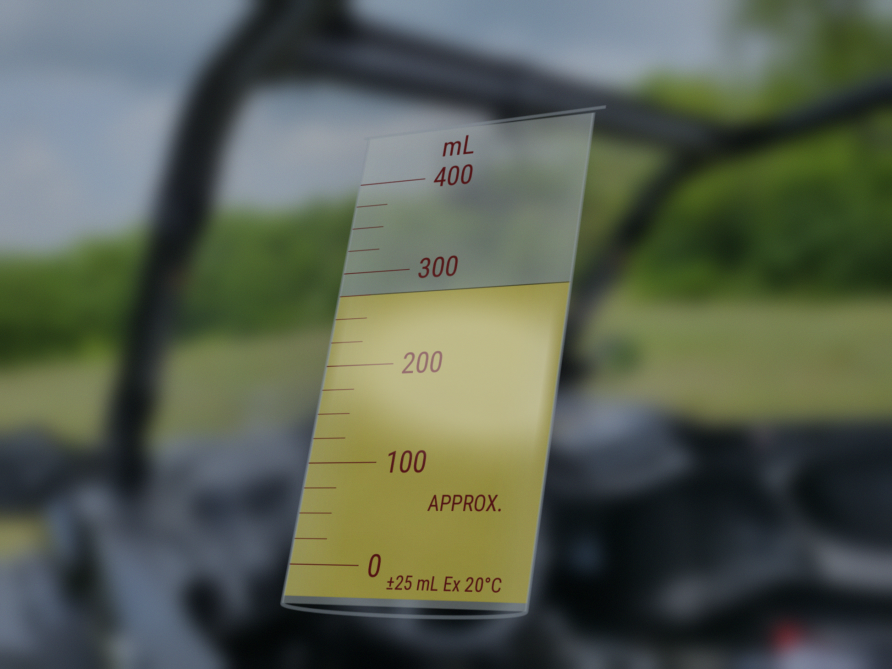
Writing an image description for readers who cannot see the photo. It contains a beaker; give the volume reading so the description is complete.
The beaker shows 275 mL
